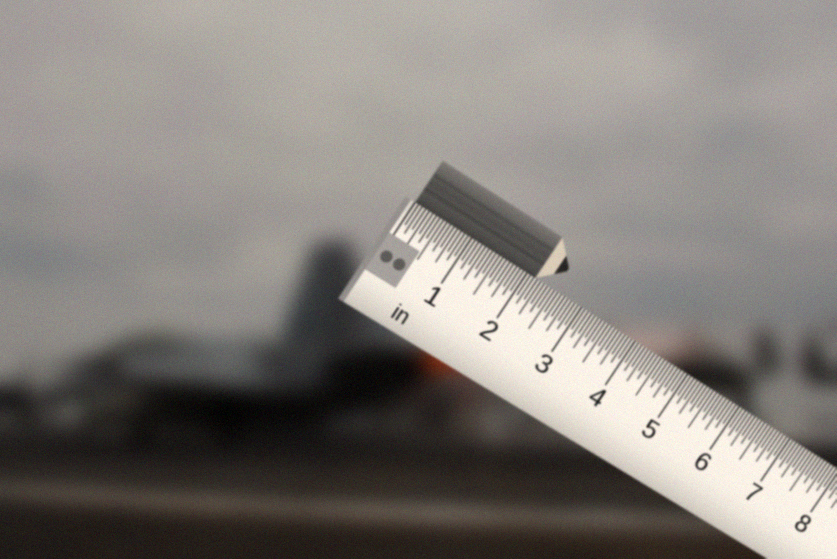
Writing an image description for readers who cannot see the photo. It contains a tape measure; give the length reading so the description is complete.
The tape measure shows 2.5 in
